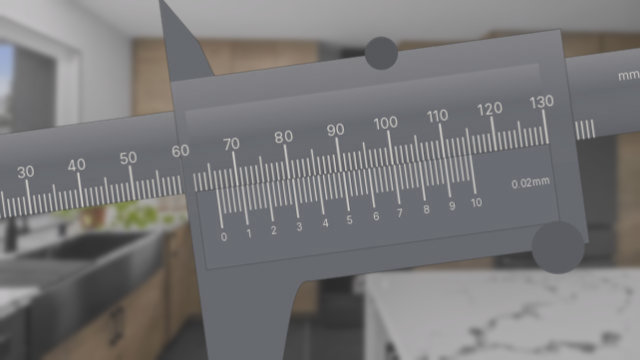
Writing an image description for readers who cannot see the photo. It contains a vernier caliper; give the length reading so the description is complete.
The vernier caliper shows 66.0 mm
